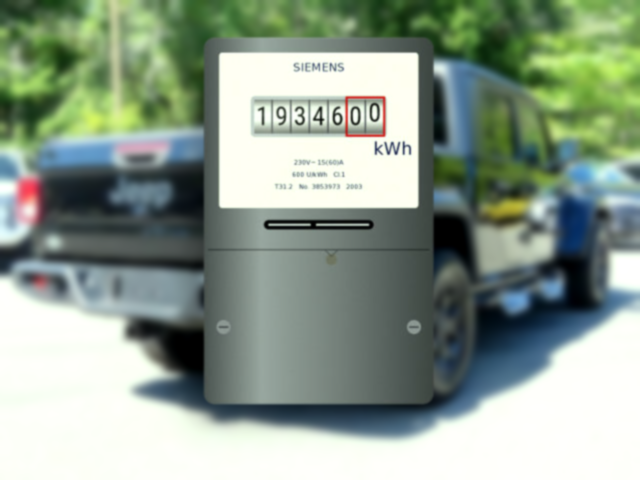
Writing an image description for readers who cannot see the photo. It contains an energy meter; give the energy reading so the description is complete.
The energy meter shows 19346.00 kWh
